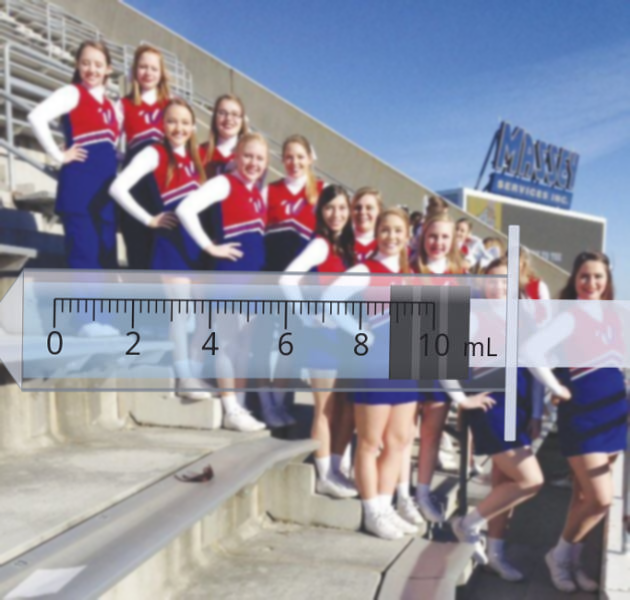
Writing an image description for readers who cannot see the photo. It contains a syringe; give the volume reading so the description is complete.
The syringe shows 8.8 mL
